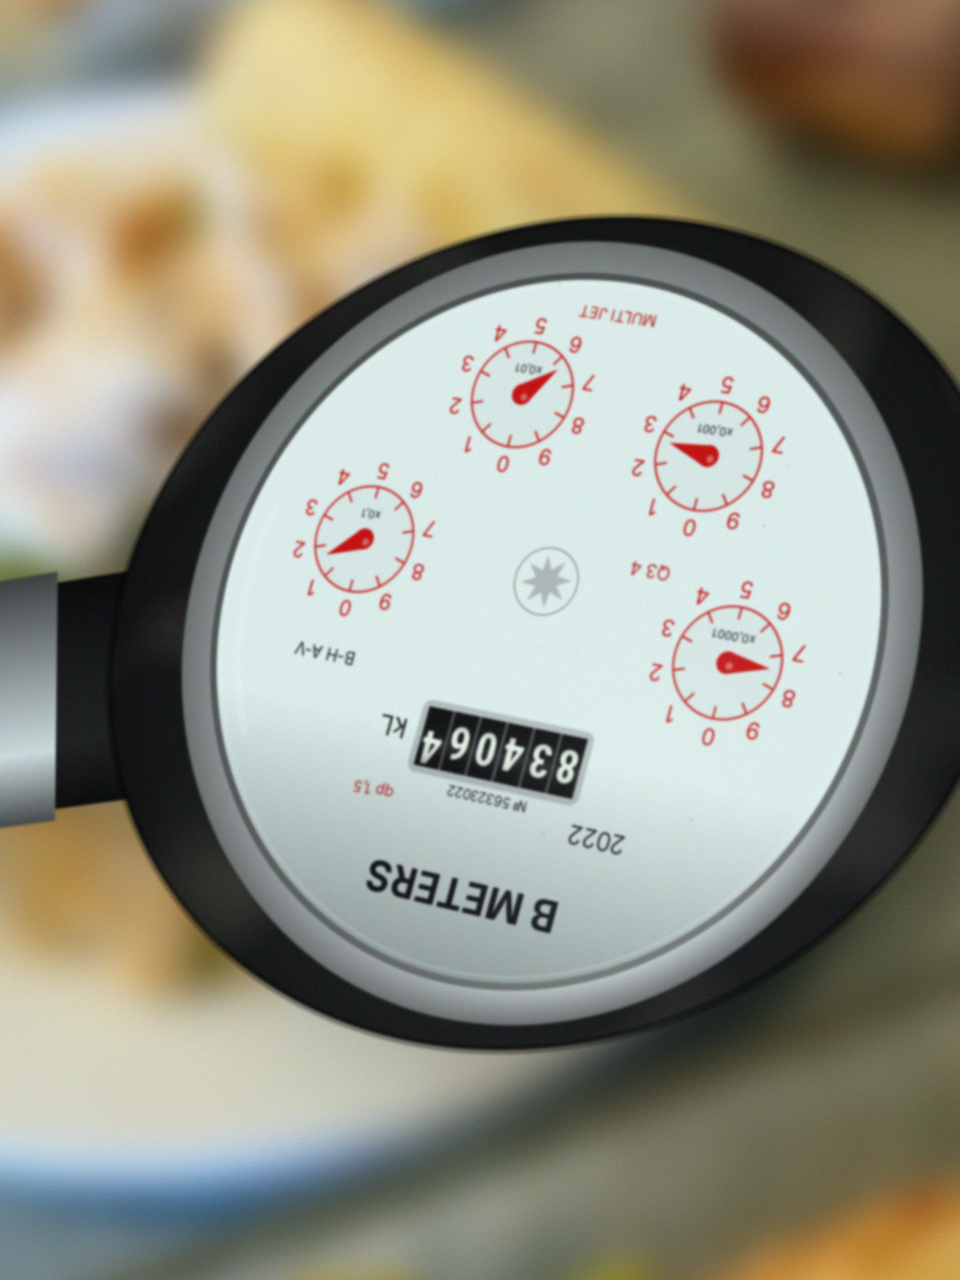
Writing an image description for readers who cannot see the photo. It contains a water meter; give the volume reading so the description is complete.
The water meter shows 834064.1627 kL
